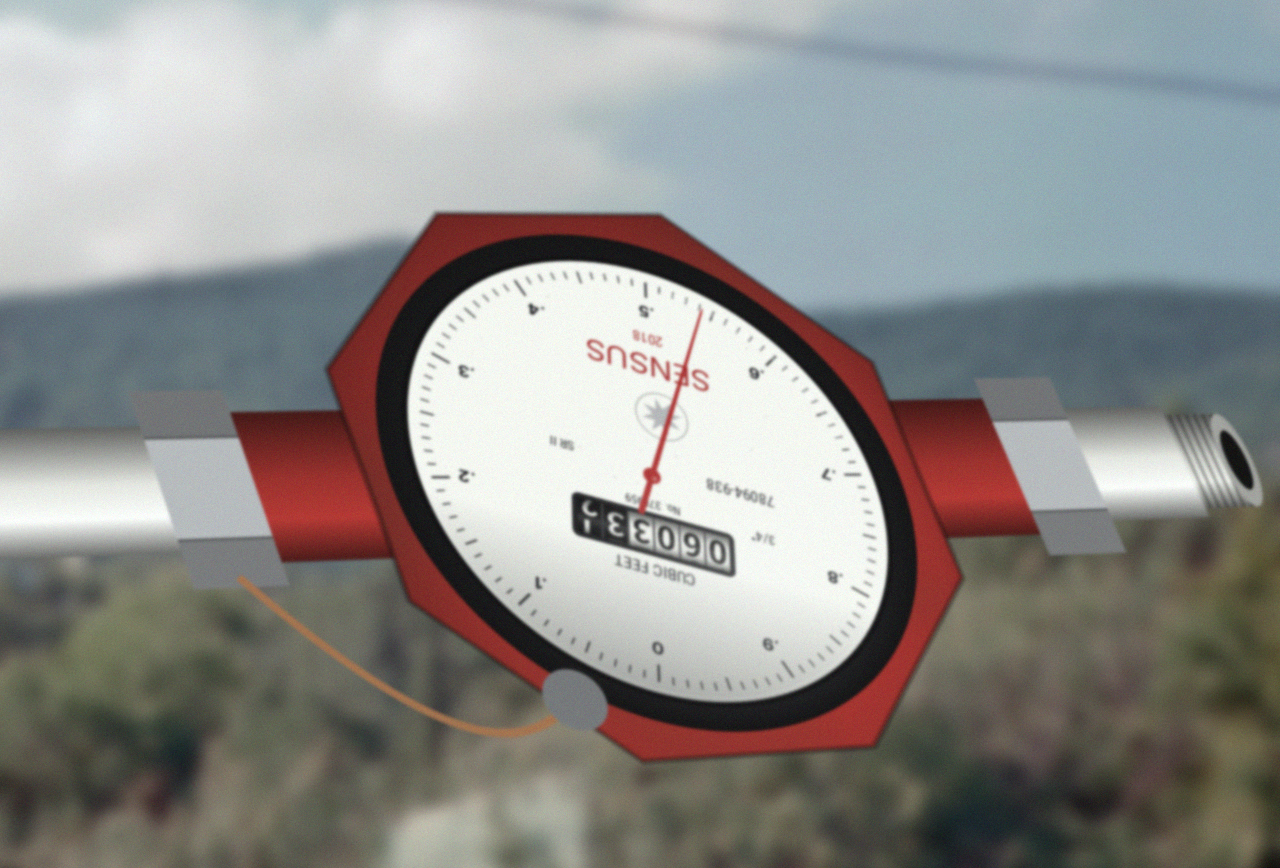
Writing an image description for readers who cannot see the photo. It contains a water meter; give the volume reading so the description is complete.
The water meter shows 60331.54 ft³
